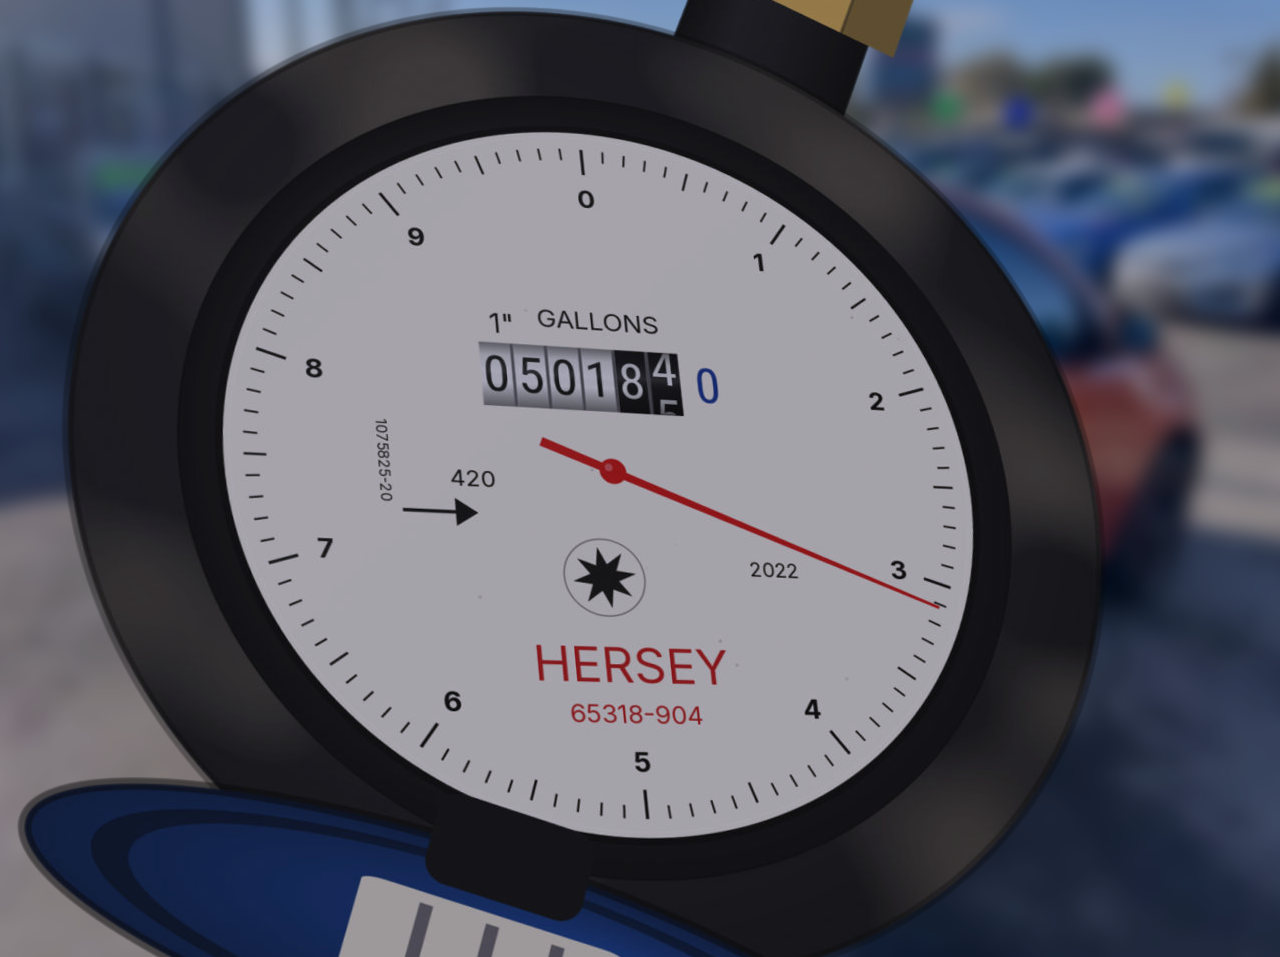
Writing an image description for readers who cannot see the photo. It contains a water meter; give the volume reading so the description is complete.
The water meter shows 501843.1 gal
